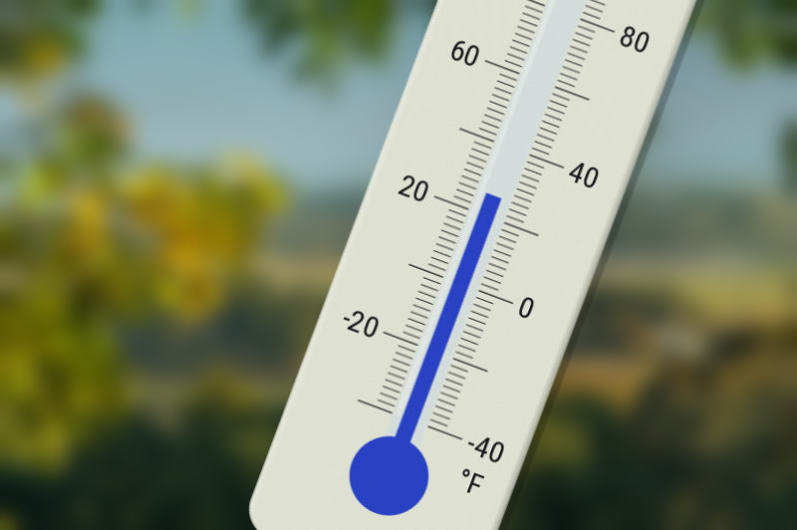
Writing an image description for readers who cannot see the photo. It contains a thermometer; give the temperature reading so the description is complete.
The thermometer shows 26 °F
